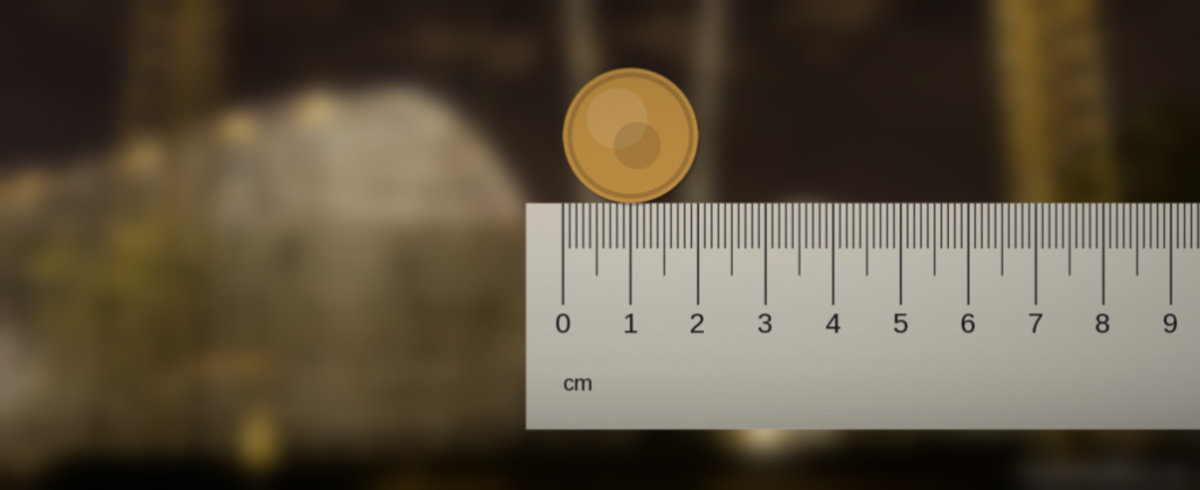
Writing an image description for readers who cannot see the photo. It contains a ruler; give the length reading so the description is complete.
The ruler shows 2 cm
